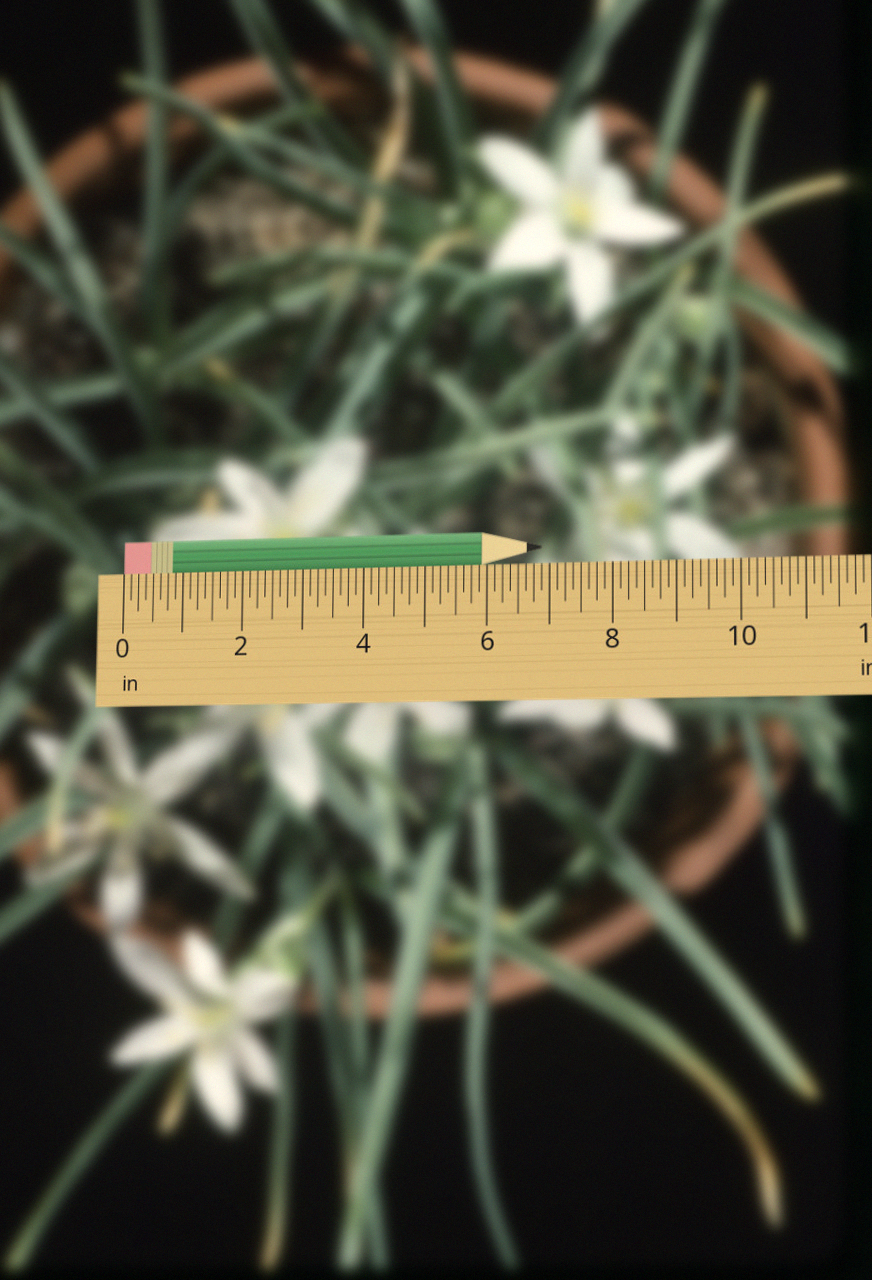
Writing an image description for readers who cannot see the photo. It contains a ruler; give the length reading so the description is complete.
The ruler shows 6.875 in
